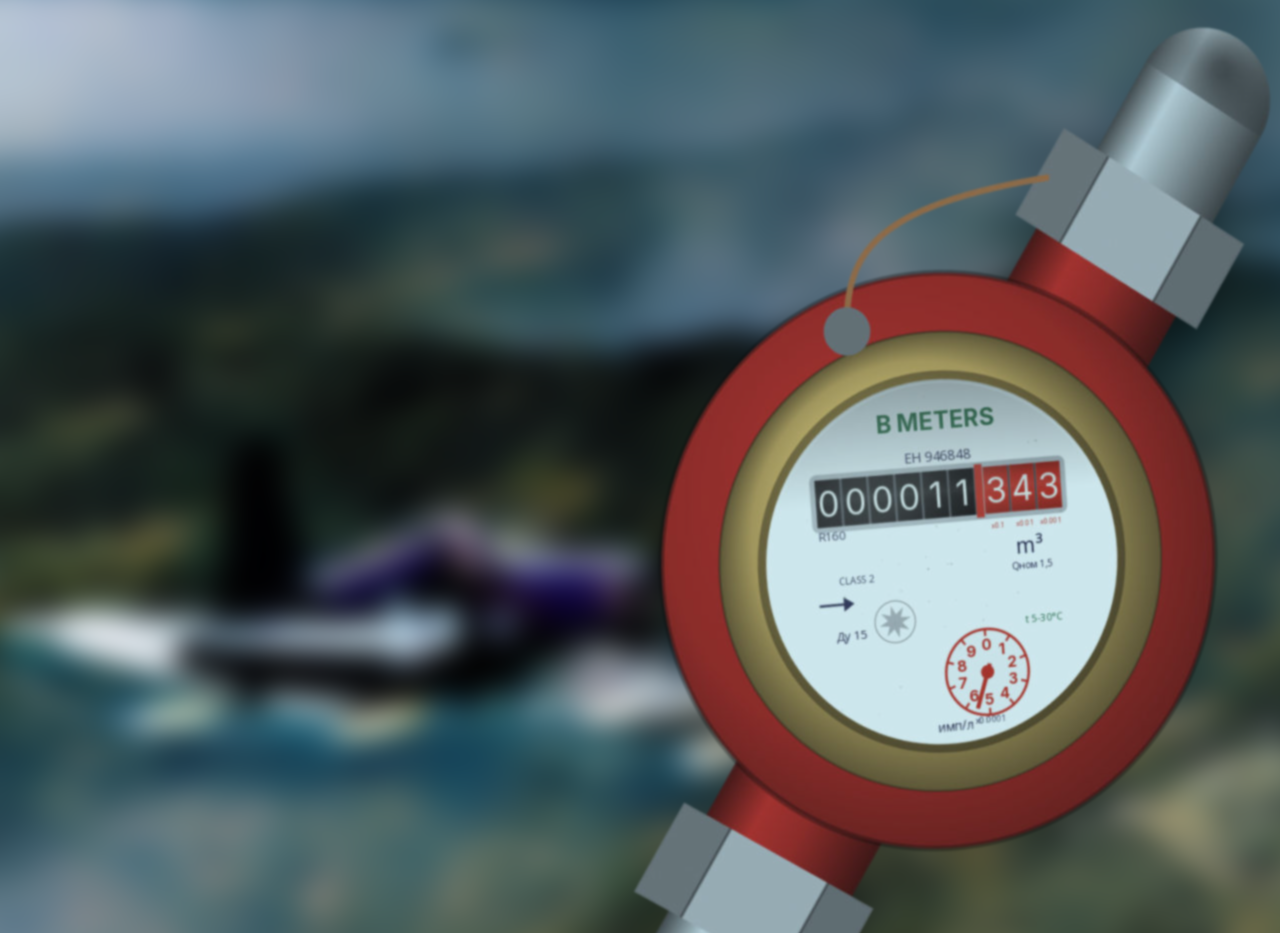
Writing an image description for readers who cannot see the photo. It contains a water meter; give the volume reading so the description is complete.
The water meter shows 11.3435 m³
